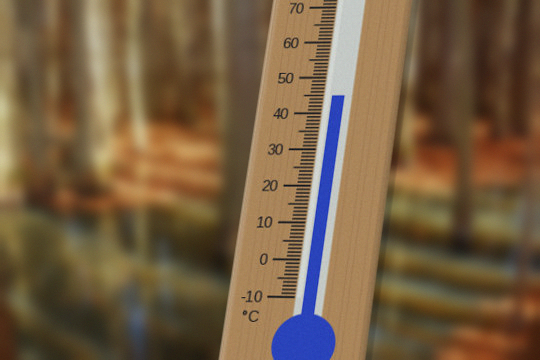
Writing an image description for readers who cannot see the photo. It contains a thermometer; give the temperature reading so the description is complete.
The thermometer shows 45 °C
